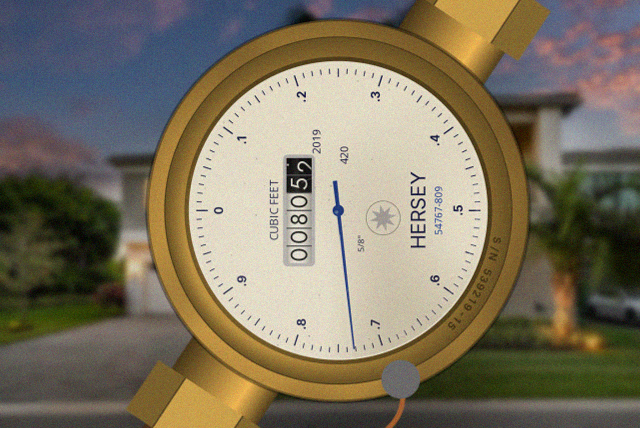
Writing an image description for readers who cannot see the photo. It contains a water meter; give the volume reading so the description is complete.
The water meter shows 8051.73 ft³
